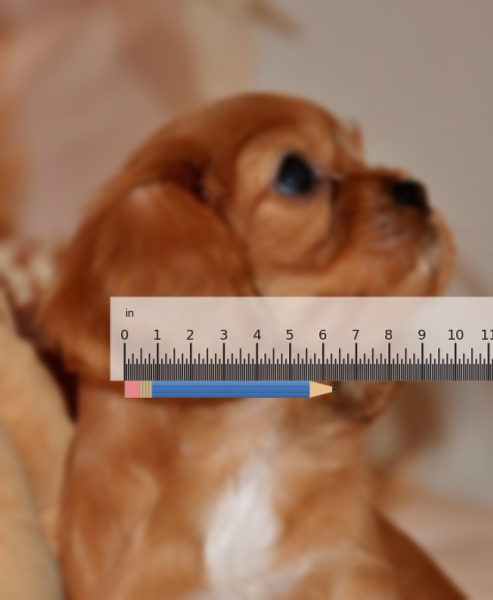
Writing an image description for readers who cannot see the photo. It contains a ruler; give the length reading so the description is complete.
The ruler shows 6.5 in
